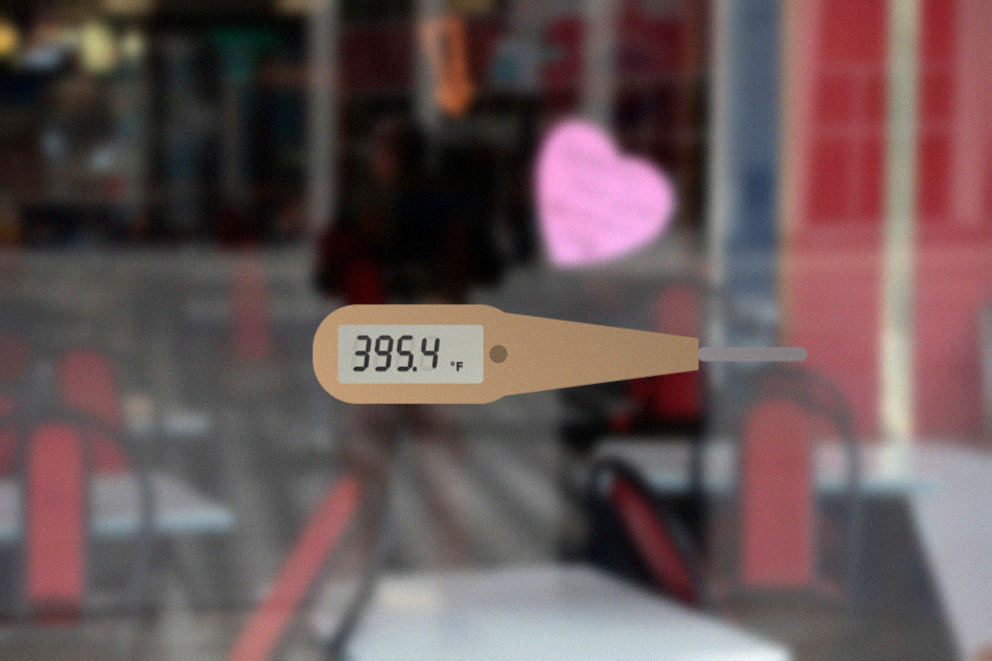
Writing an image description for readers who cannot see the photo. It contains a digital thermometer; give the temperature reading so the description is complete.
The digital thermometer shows 395.4 °F
